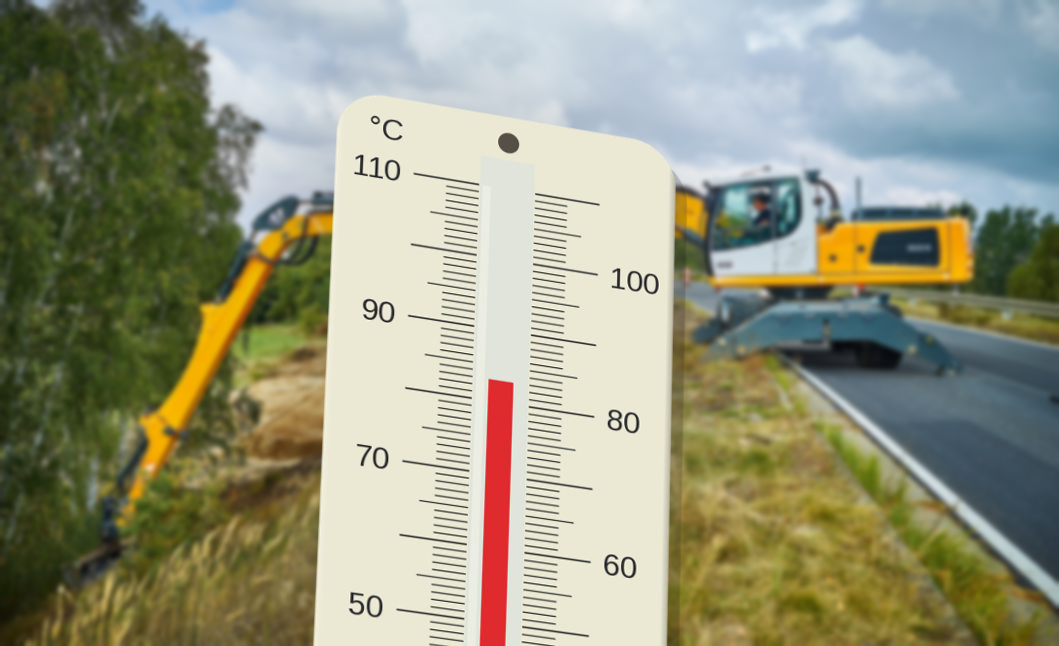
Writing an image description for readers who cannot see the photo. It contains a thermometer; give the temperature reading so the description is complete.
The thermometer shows 83 °C
